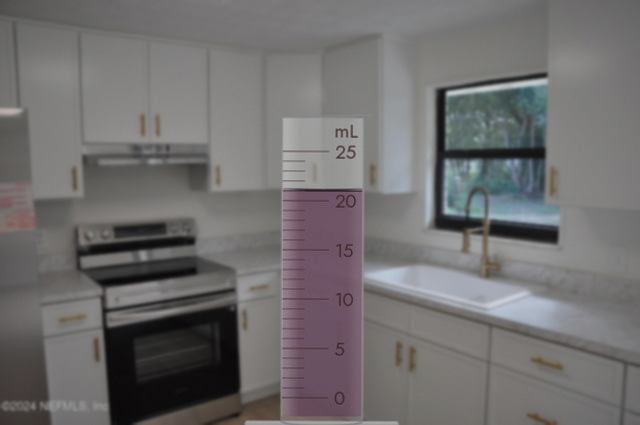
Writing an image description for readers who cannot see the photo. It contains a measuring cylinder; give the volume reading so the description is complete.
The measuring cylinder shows 21 mL
